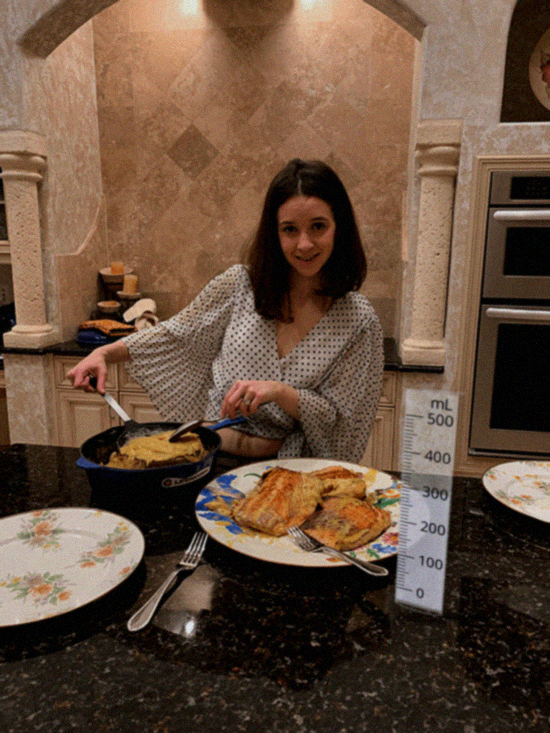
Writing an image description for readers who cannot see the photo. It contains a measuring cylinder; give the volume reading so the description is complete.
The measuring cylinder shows 300 mL
